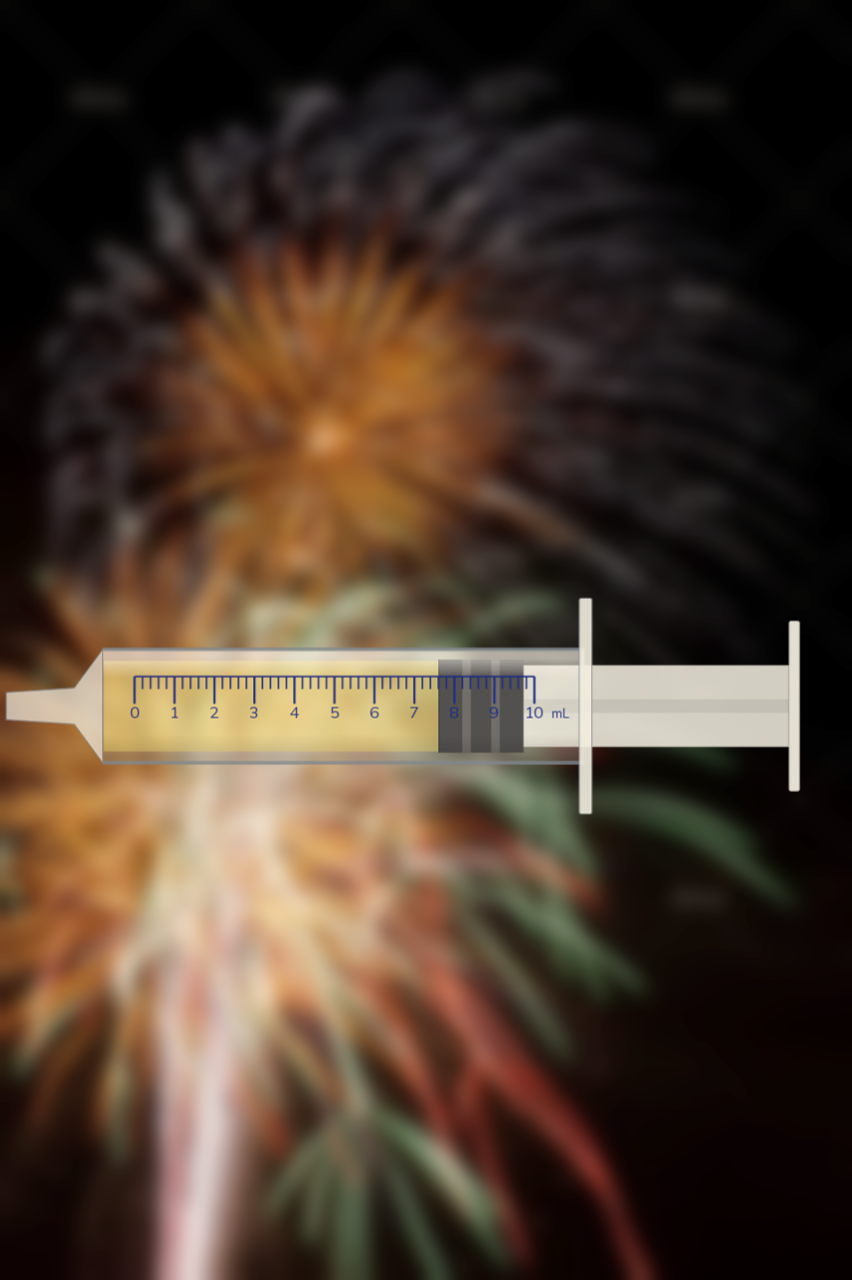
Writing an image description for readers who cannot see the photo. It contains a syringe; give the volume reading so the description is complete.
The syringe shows 7.6 mL
